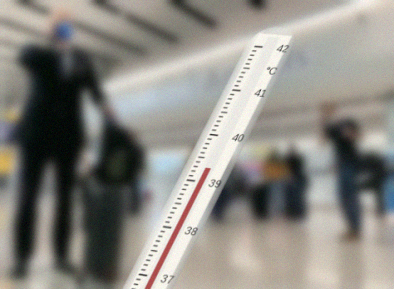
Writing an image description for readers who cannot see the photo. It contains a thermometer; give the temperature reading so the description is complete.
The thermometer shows 39.3 °C
